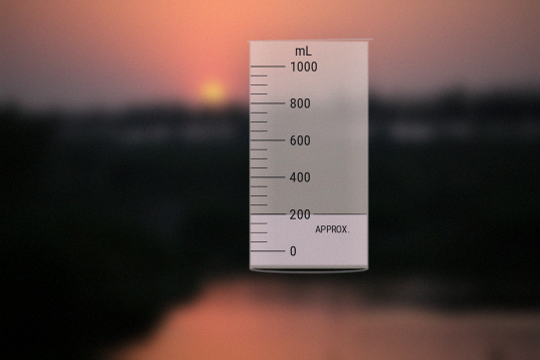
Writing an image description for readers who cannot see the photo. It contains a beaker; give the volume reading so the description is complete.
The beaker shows 200 mL
